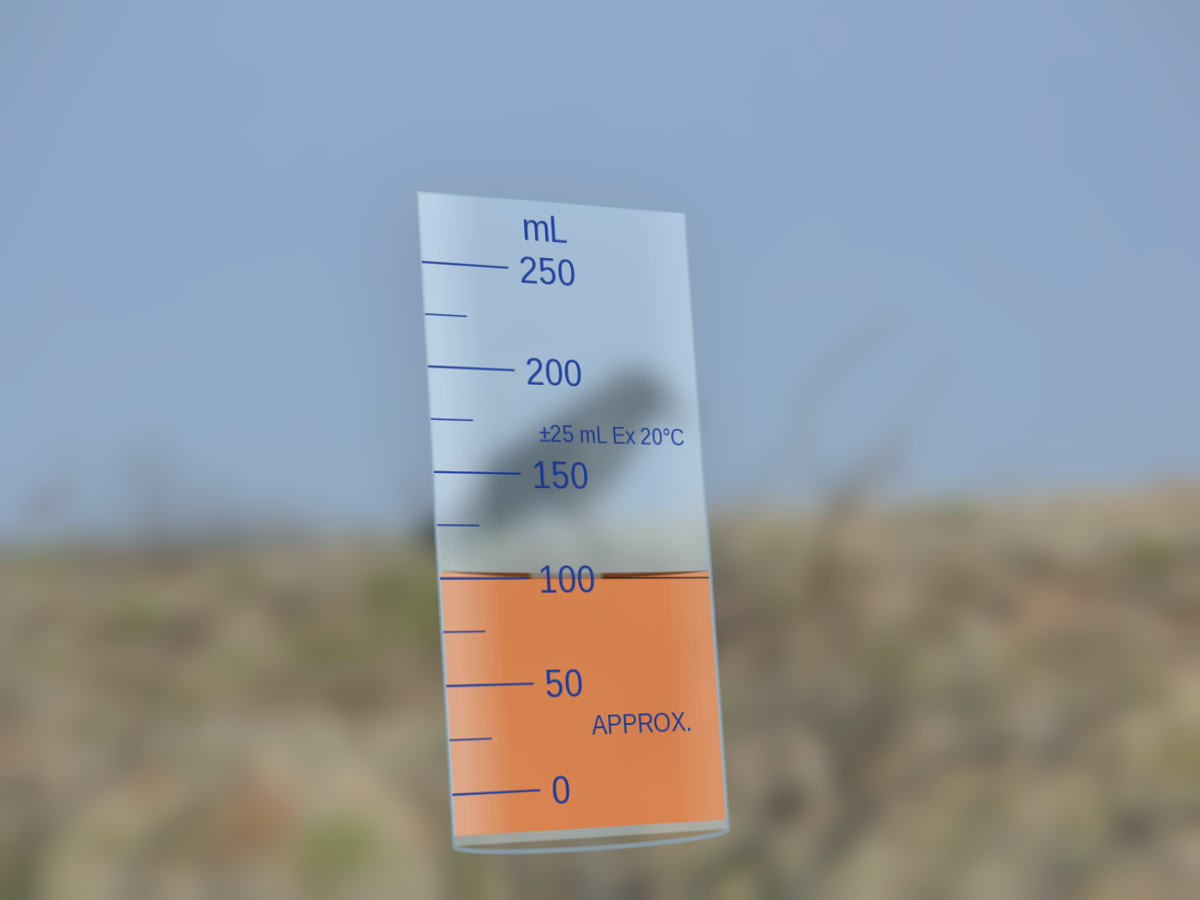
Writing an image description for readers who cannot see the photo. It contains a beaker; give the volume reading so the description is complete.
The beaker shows 100 mL
